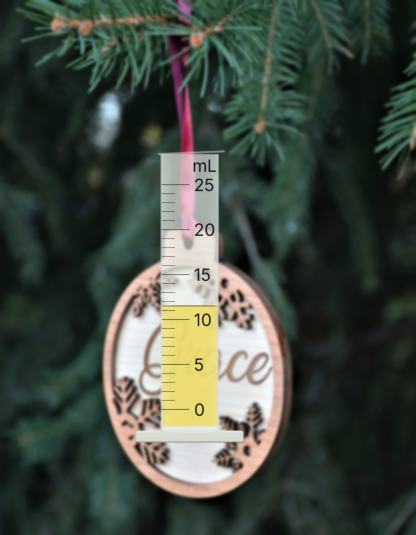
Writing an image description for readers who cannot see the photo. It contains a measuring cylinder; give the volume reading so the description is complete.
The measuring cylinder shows 11.5 mL
